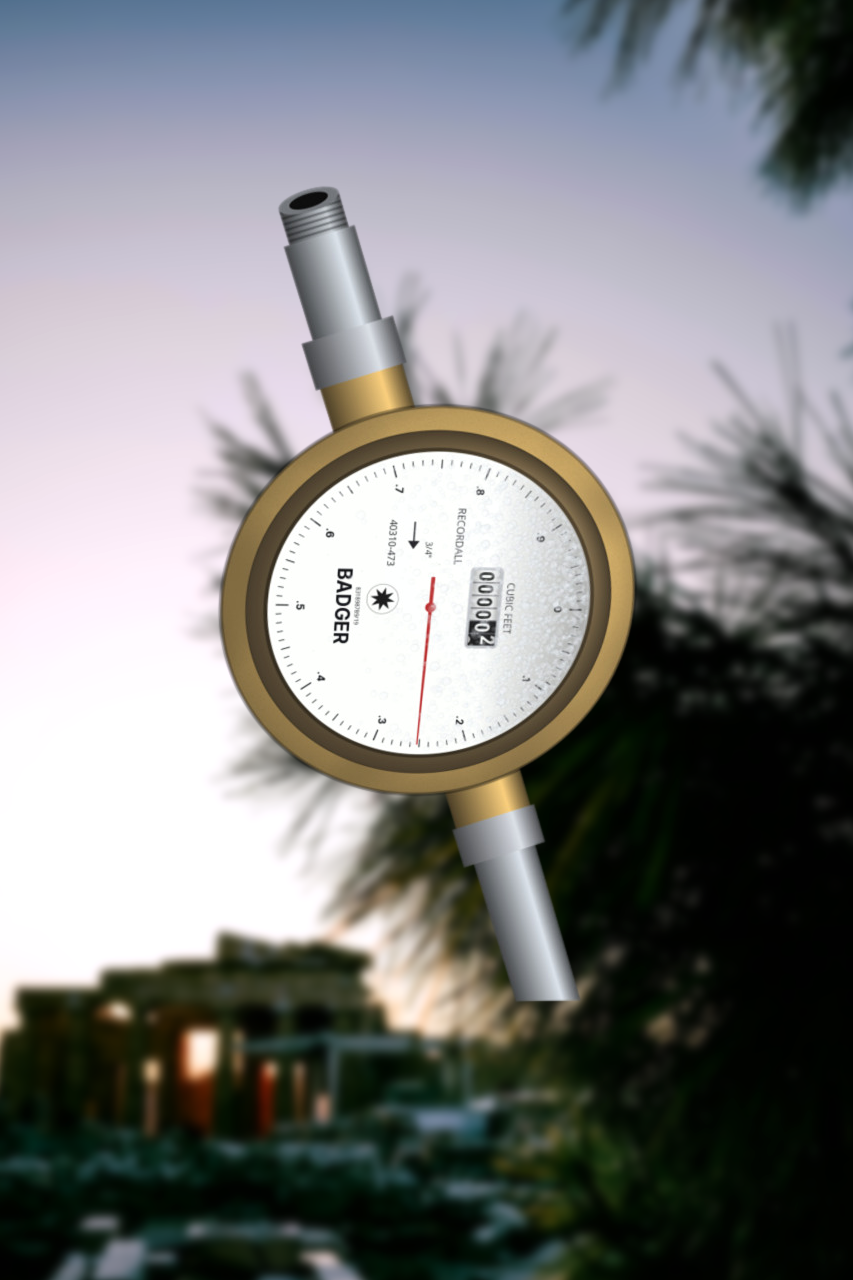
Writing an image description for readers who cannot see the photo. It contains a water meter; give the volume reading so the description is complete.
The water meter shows 2.25 ft³
